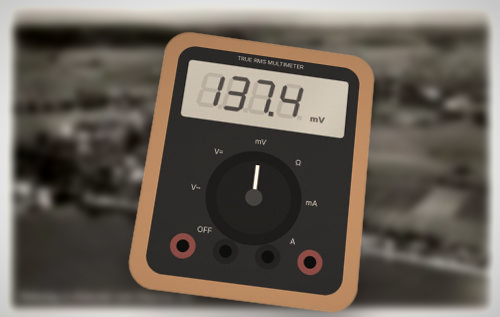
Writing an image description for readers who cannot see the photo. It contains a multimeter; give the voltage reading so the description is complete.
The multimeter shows 137.4 mV
